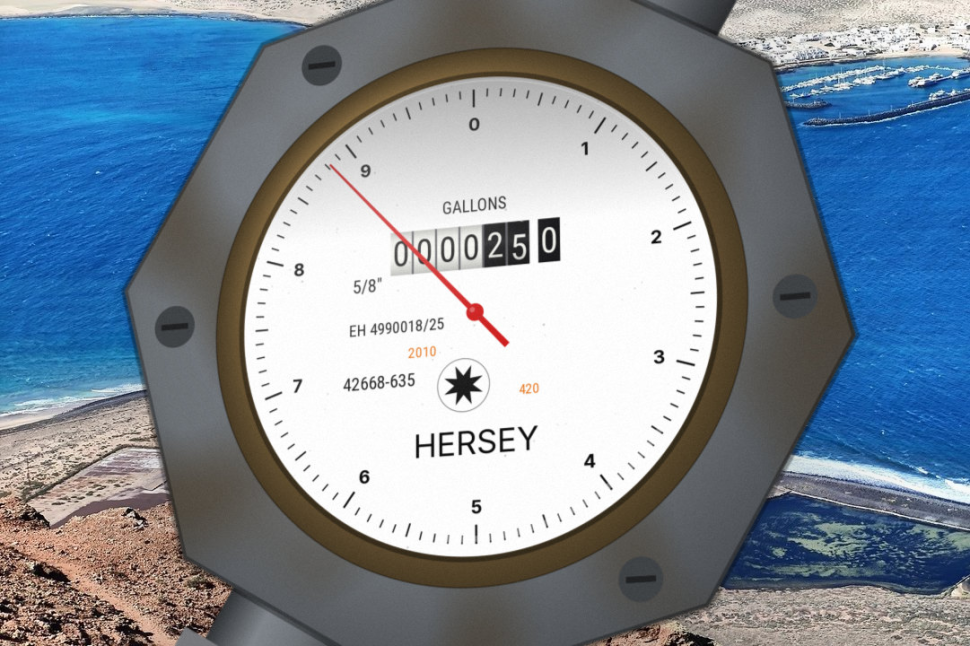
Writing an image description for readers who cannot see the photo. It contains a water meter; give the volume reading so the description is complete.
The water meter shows 248.8 gal
